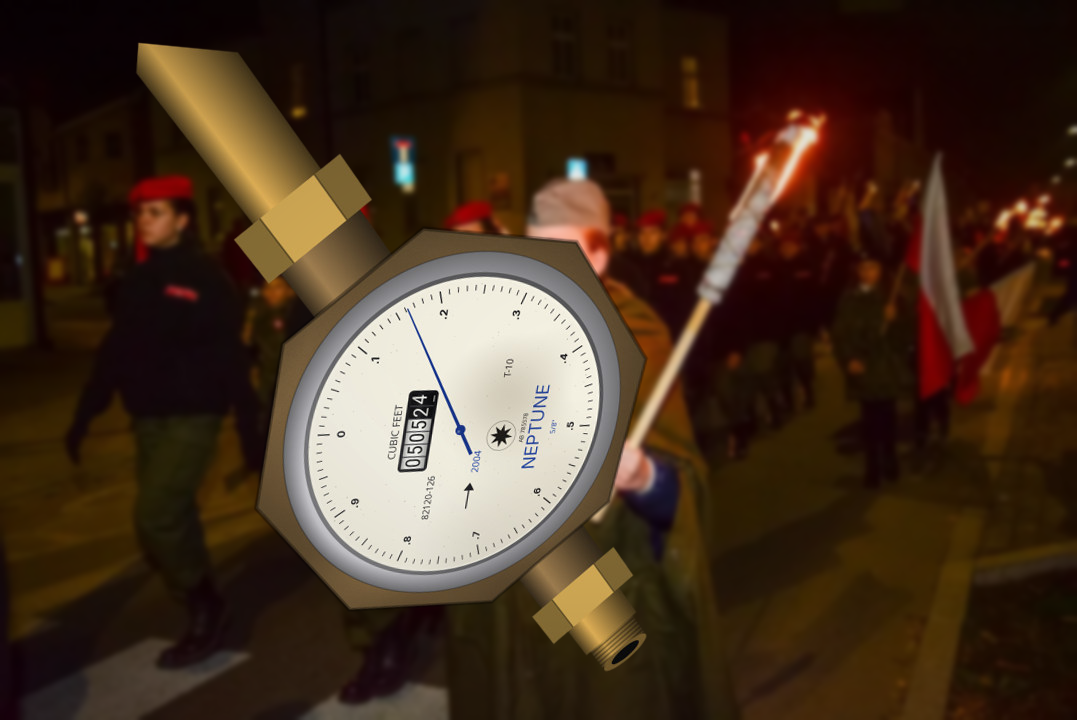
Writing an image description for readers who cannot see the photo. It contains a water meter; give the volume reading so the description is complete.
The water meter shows 50524.16 ft³
